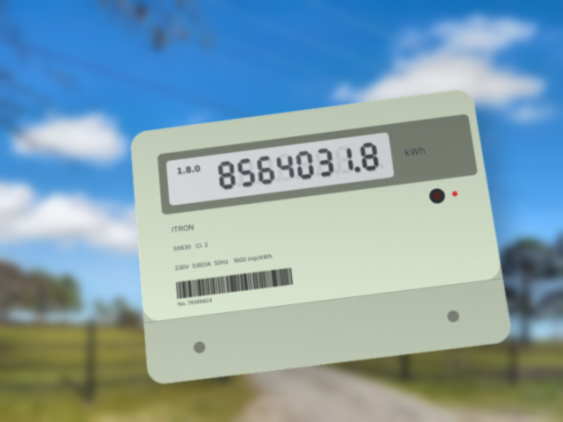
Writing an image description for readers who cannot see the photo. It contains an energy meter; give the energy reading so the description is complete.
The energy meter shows 8564031.8 kWh
